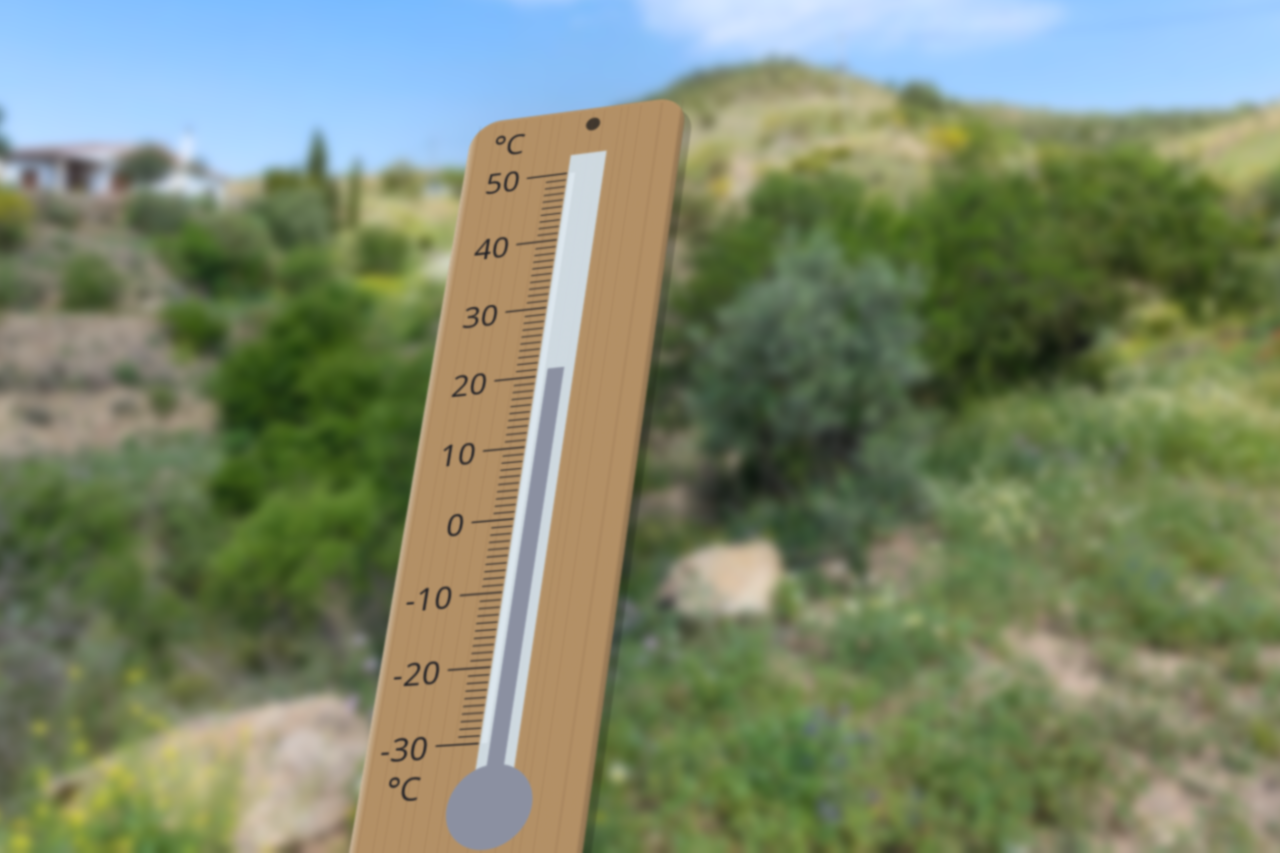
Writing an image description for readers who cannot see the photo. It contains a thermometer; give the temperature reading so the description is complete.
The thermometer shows 21 °C
